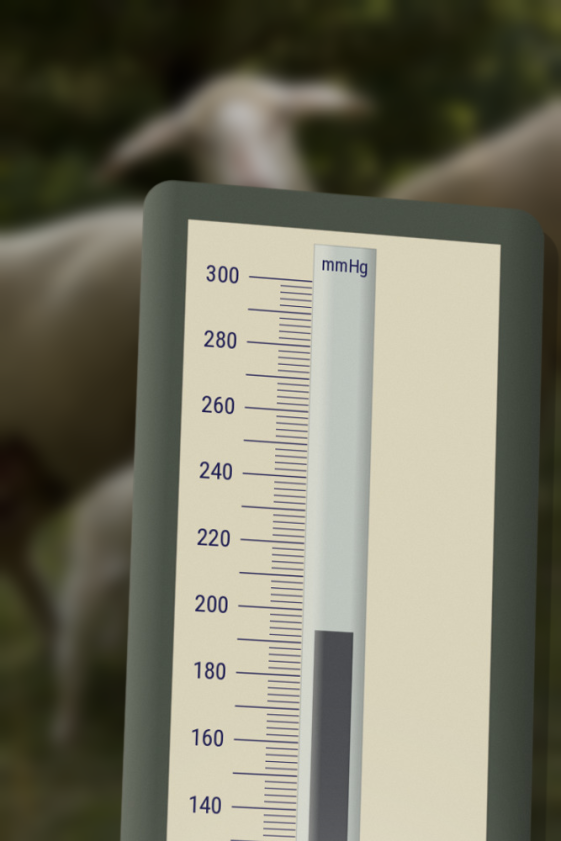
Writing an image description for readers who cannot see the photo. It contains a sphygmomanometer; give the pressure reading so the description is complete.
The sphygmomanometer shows 194 mmHg
